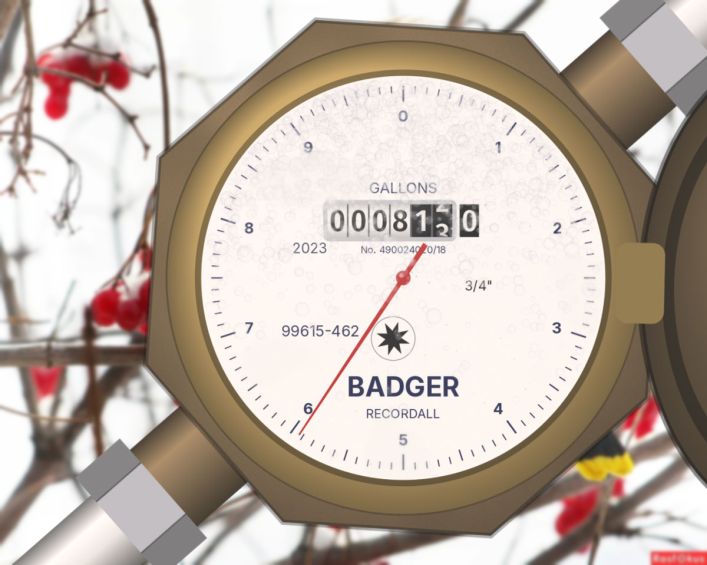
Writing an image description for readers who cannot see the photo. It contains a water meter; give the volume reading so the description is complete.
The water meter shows 8125.9 gal
